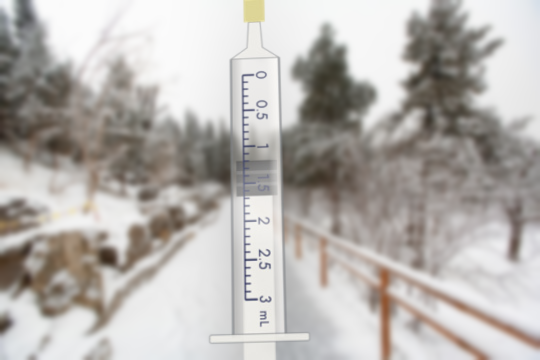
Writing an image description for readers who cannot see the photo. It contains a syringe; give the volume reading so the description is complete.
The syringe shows 1.2 mL
